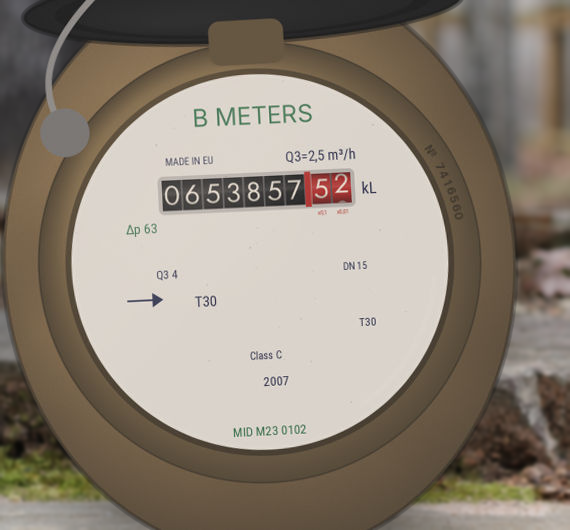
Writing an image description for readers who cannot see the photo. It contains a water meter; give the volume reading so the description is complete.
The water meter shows 653857.52 kL
